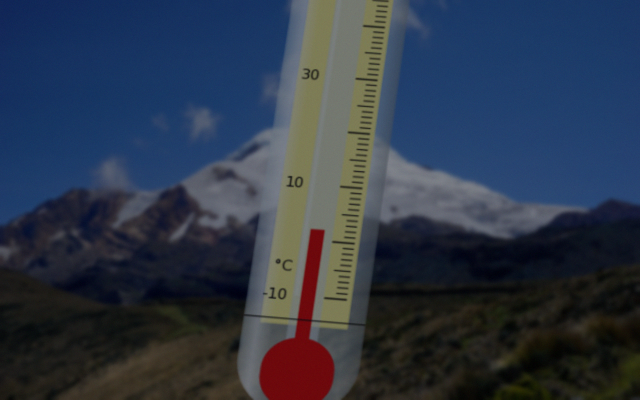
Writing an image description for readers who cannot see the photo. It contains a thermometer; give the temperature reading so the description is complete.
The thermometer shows 2 °C
